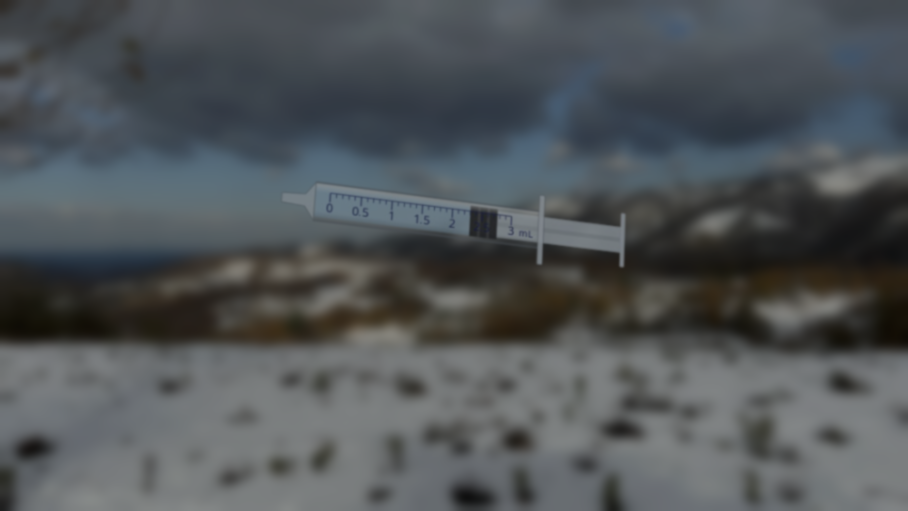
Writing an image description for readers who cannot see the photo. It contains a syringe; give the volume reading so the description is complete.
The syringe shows 2.3 mL
